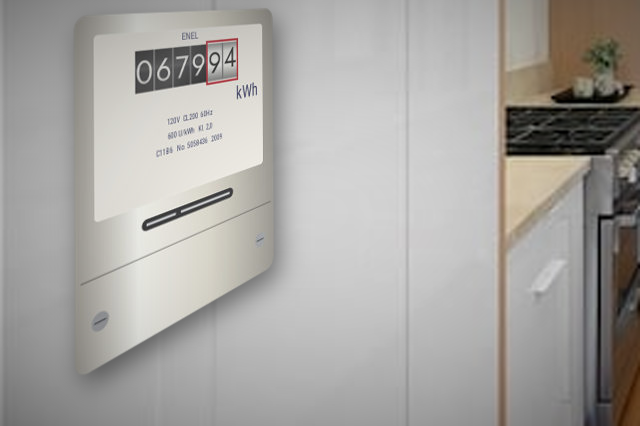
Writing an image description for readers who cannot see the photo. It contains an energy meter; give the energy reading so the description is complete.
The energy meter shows 679.94 kWh
